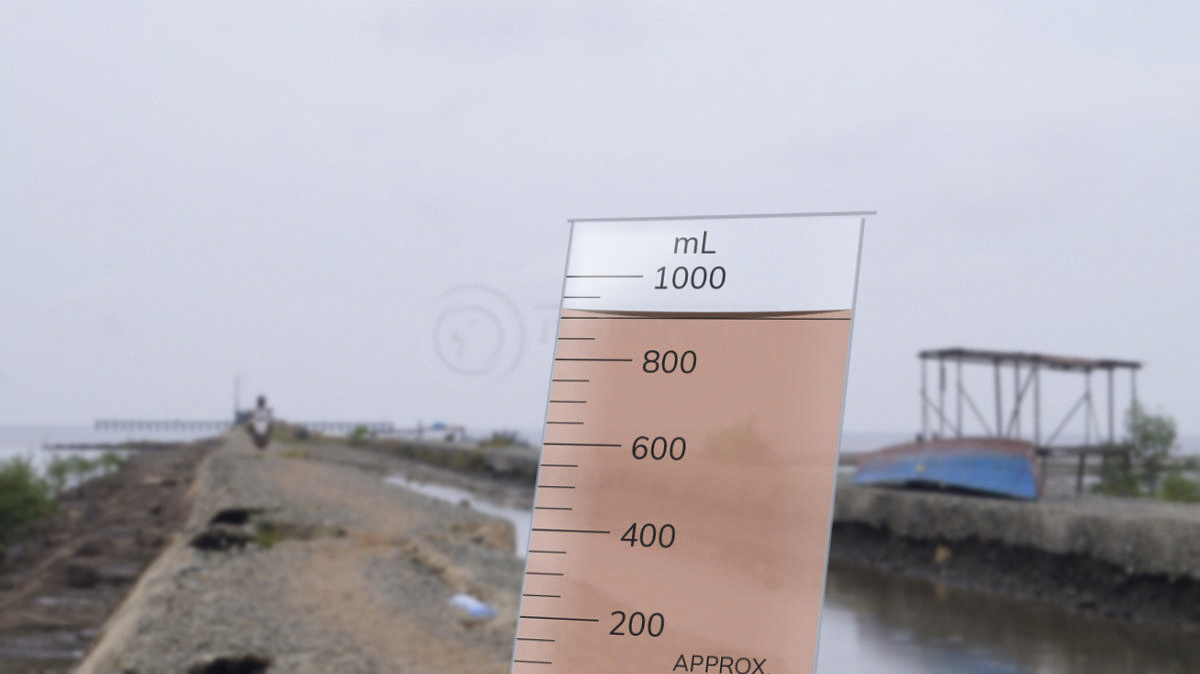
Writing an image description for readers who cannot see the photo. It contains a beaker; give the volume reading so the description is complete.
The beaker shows 900 mL
